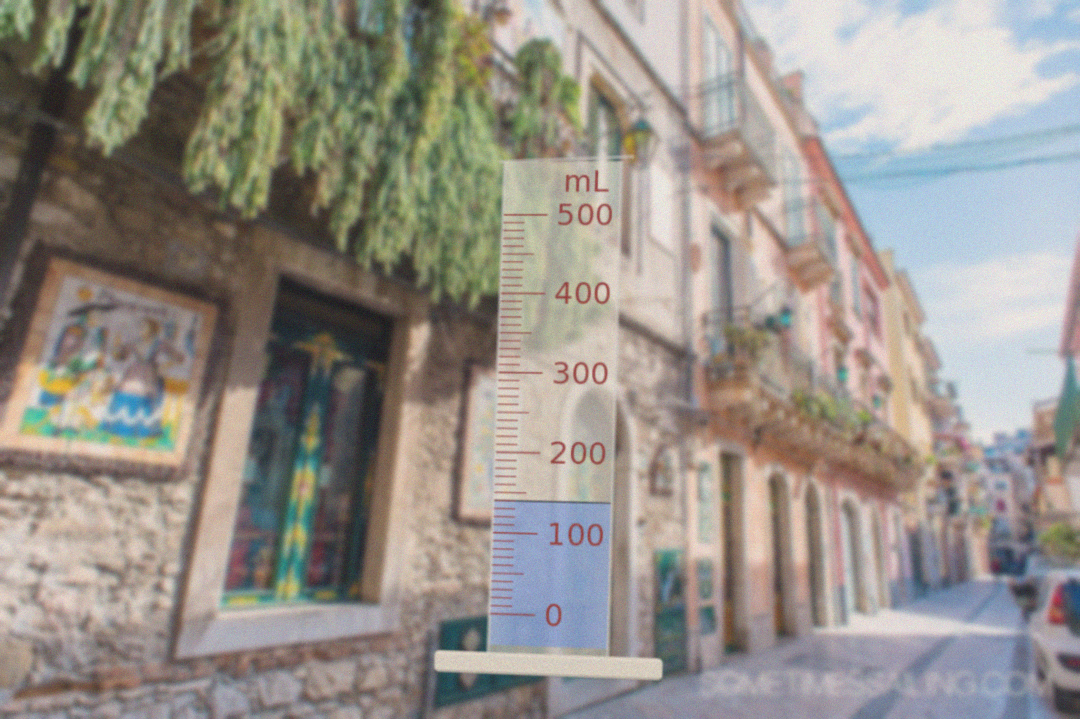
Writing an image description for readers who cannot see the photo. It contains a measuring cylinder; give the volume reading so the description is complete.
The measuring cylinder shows 140 mL
